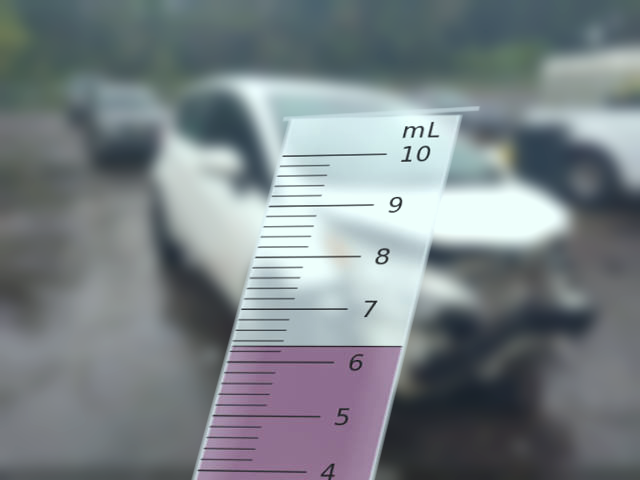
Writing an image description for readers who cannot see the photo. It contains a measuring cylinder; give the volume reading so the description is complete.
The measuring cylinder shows 6.3 mL
